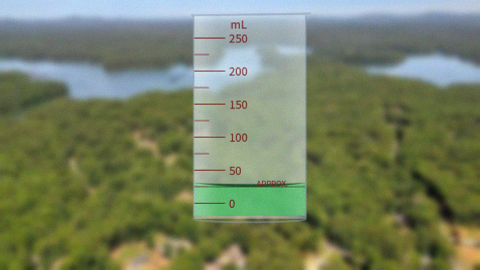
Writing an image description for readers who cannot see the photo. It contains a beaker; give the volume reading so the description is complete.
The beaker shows 25 mL
